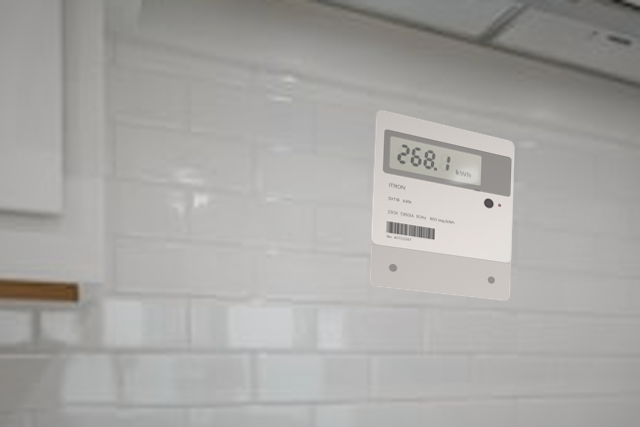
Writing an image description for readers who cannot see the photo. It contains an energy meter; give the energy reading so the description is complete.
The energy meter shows 268.1 kWh
